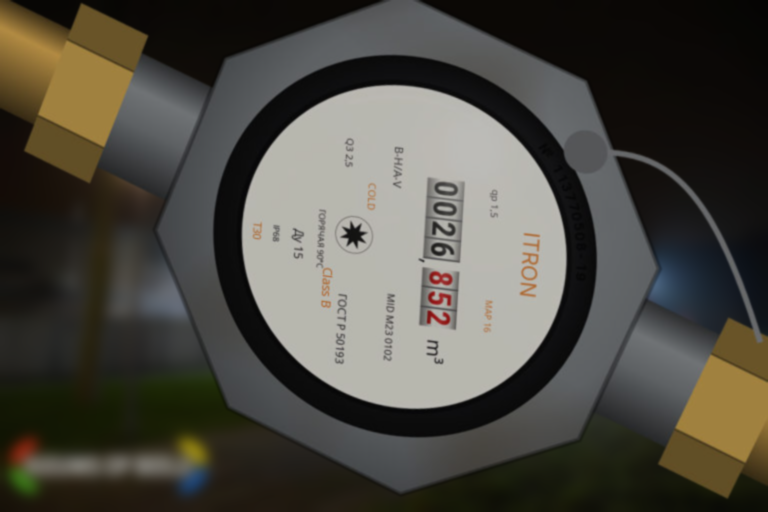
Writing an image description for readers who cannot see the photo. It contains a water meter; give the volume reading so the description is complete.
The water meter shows 26.852 m³
